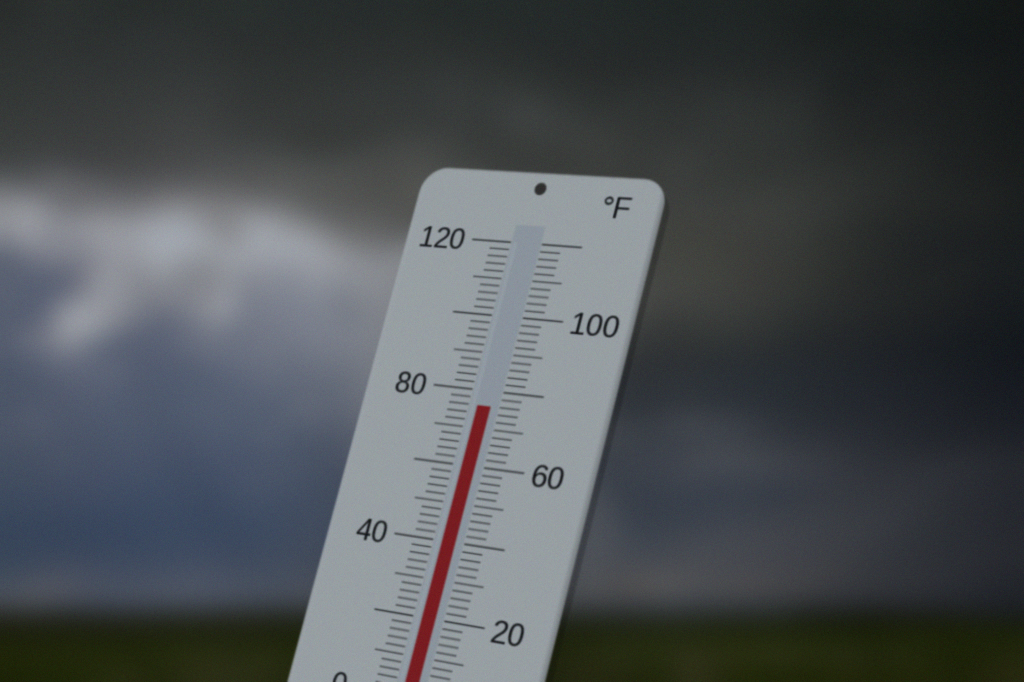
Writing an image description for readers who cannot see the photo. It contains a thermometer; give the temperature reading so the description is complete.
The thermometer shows 76 °F
